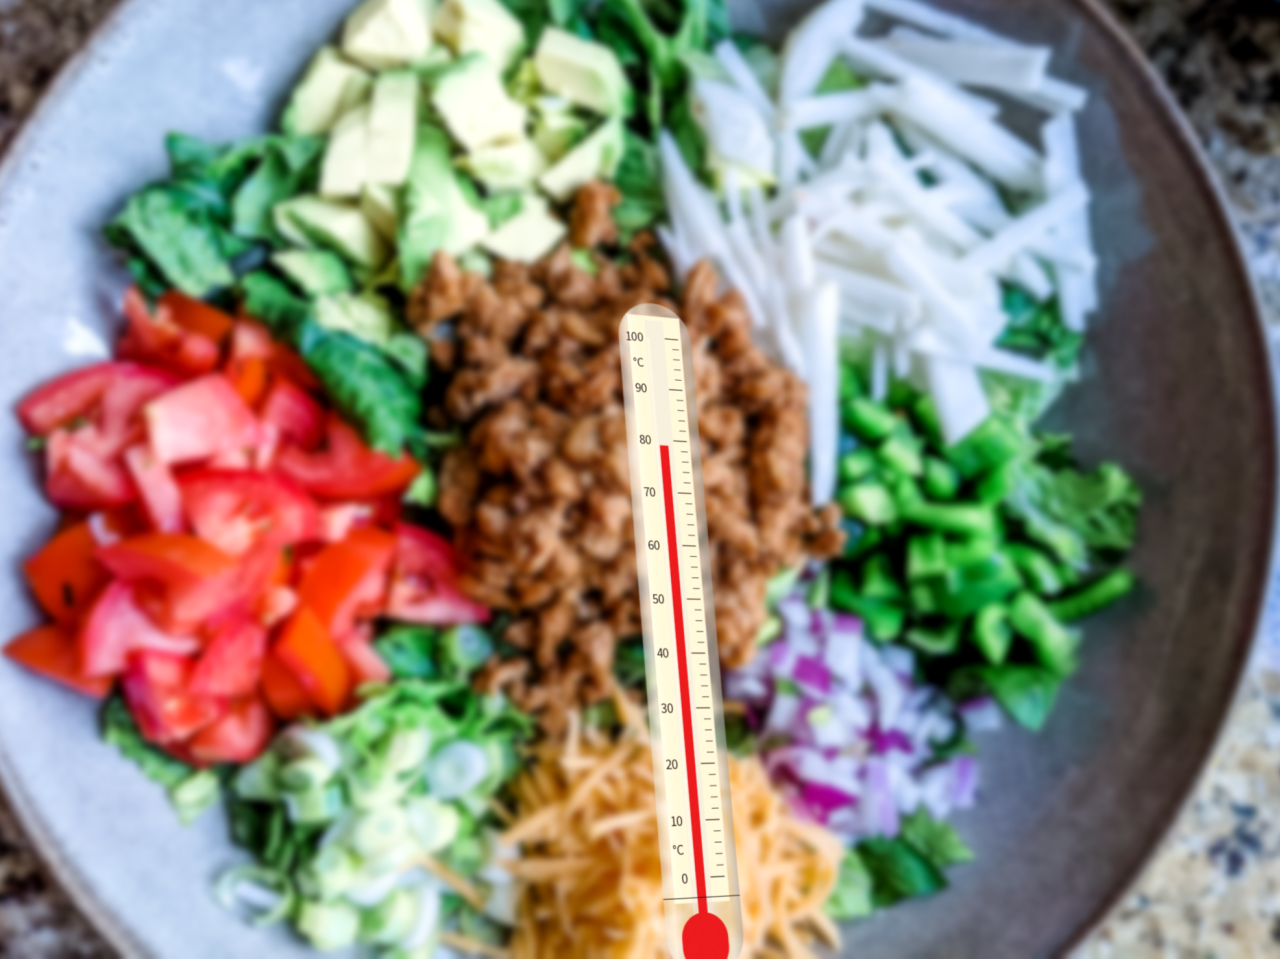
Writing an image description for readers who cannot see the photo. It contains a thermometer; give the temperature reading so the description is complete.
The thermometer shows 79 °C
